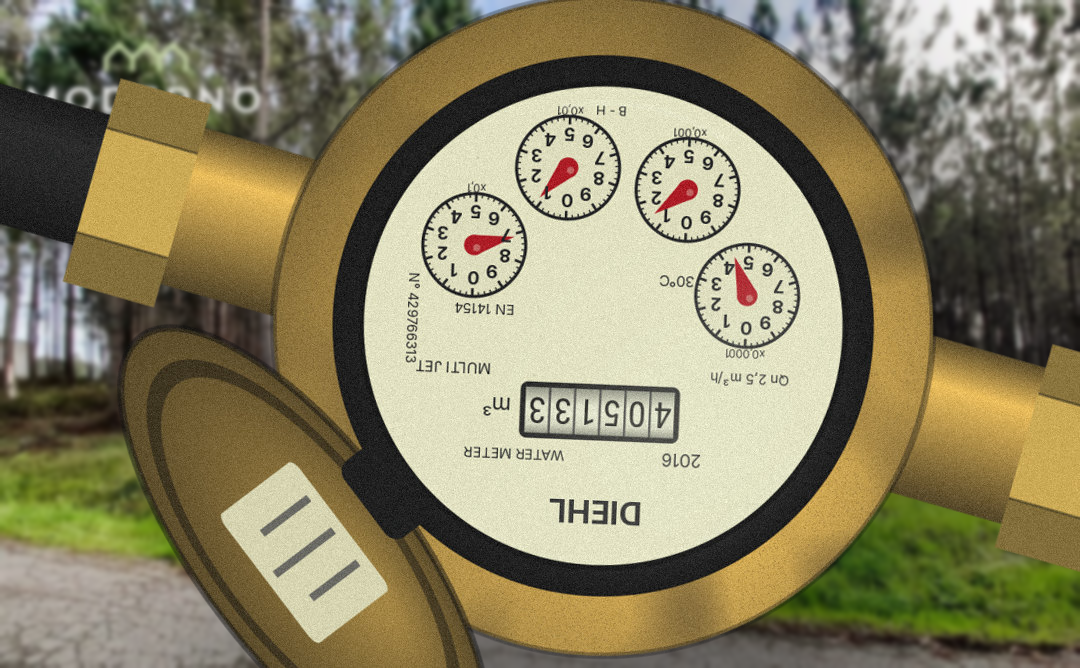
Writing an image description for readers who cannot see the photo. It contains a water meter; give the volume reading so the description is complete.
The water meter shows 405133.7114 m³
